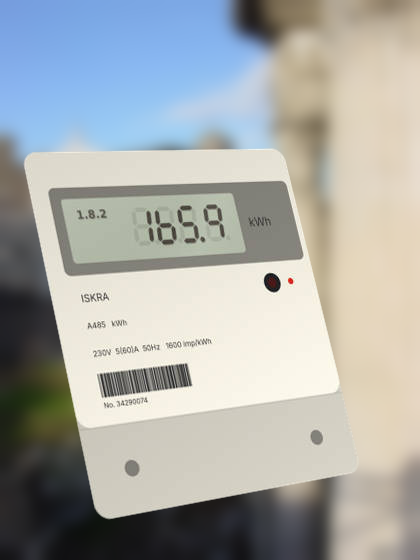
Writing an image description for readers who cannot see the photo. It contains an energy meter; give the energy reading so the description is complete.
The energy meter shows 165.9 kWh
